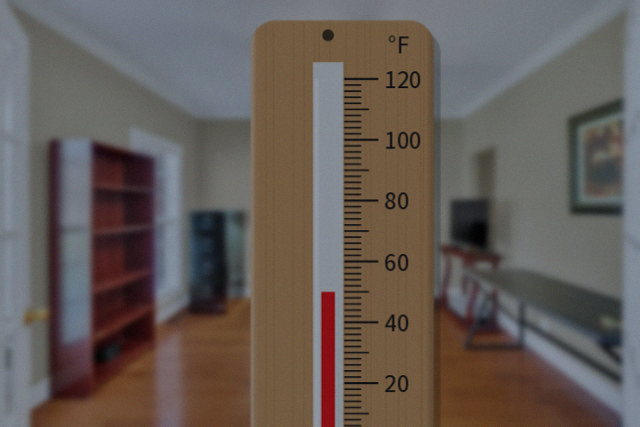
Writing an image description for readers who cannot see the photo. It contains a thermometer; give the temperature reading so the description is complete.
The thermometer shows 50 °F
